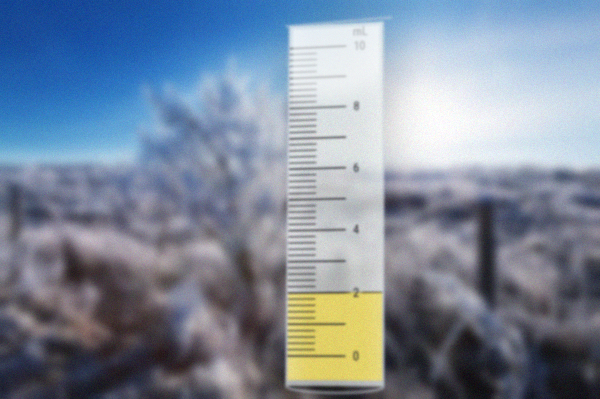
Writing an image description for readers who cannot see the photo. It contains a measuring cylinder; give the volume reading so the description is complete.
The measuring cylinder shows 2 mL
